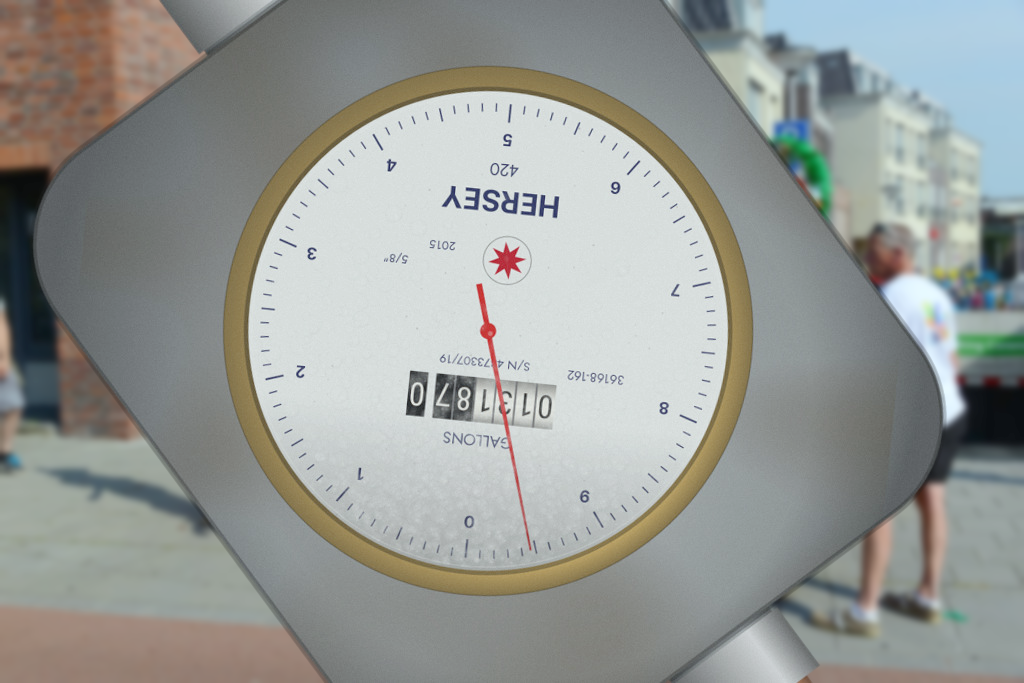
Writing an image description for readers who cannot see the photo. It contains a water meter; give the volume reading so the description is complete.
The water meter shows 131869.5 gal
